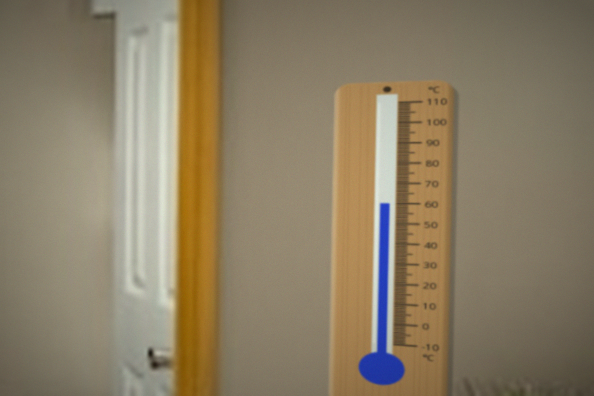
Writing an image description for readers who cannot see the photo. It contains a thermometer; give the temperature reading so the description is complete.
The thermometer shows 60 °C
